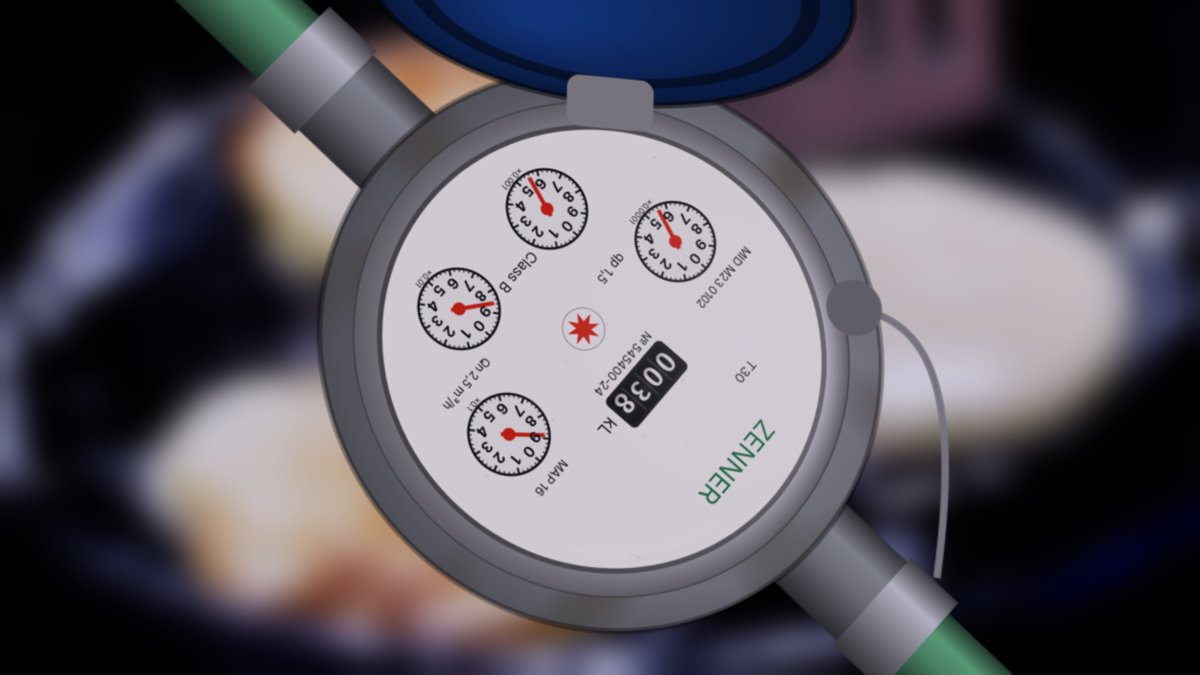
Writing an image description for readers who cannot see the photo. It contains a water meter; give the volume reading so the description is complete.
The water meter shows 37.8855 kL
